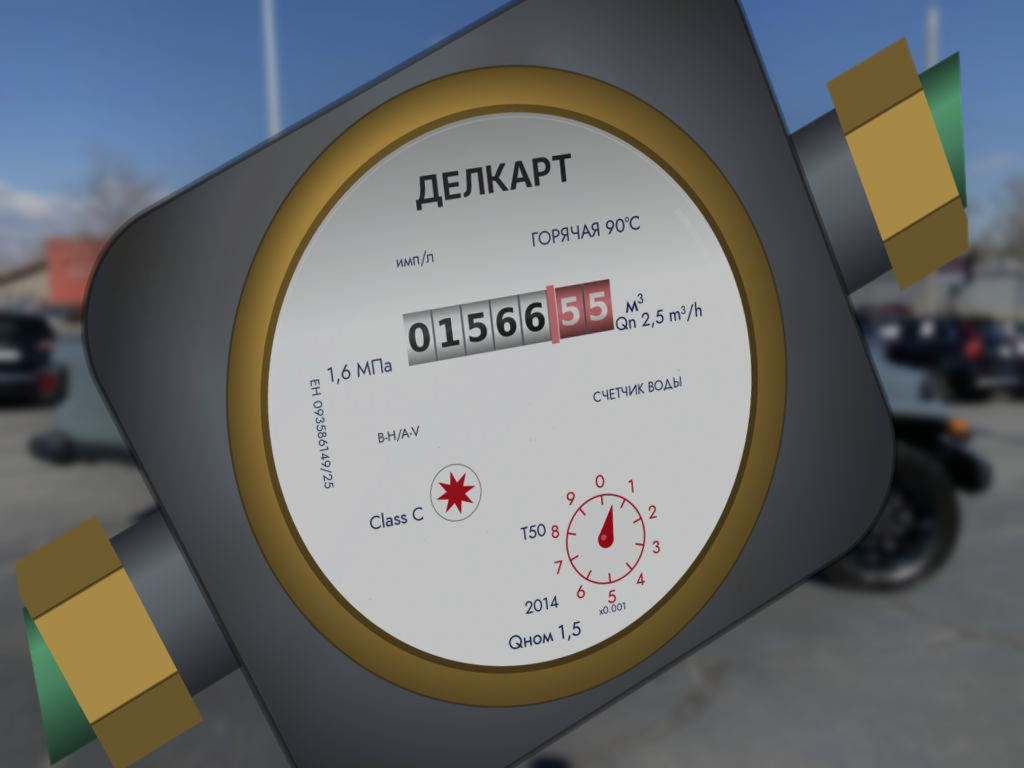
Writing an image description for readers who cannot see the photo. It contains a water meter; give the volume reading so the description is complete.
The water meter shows 1566.550 m³
